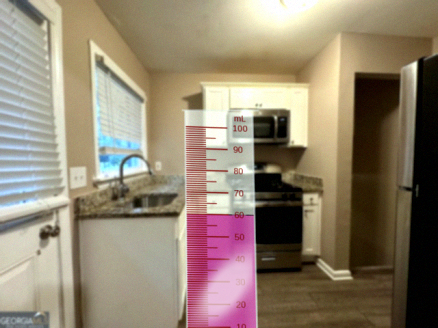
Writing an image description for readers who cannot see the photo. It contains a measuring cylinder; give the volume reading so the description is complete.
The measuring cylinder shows 60 mL
